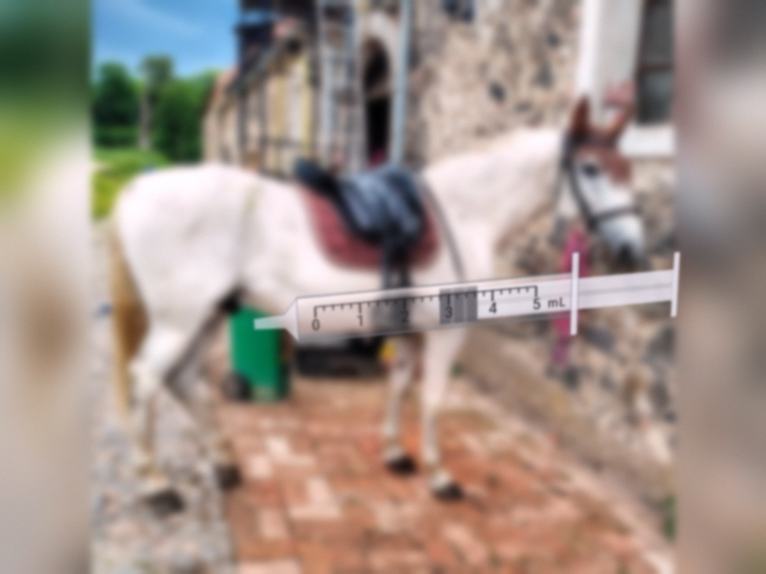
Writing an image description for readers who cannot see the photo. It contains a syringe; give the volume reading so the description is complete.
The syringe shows 2.8 mL
